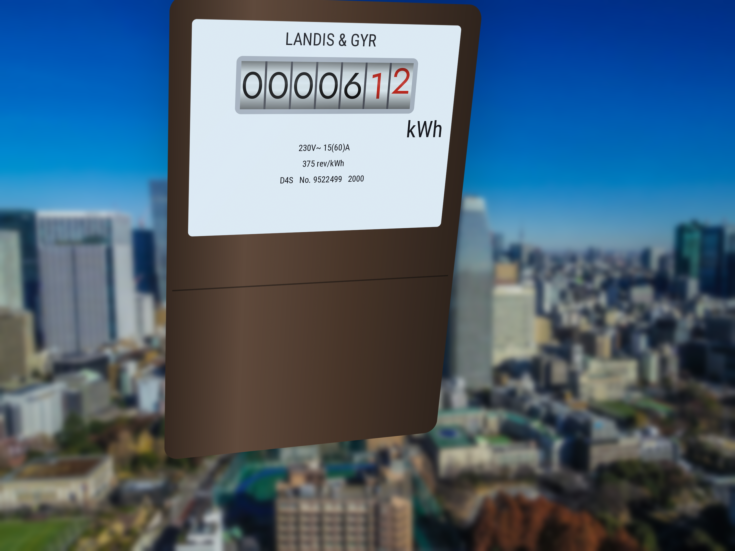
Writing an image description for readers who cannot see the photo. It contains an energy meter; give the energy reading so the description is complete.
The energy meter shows 6.12 kWh
